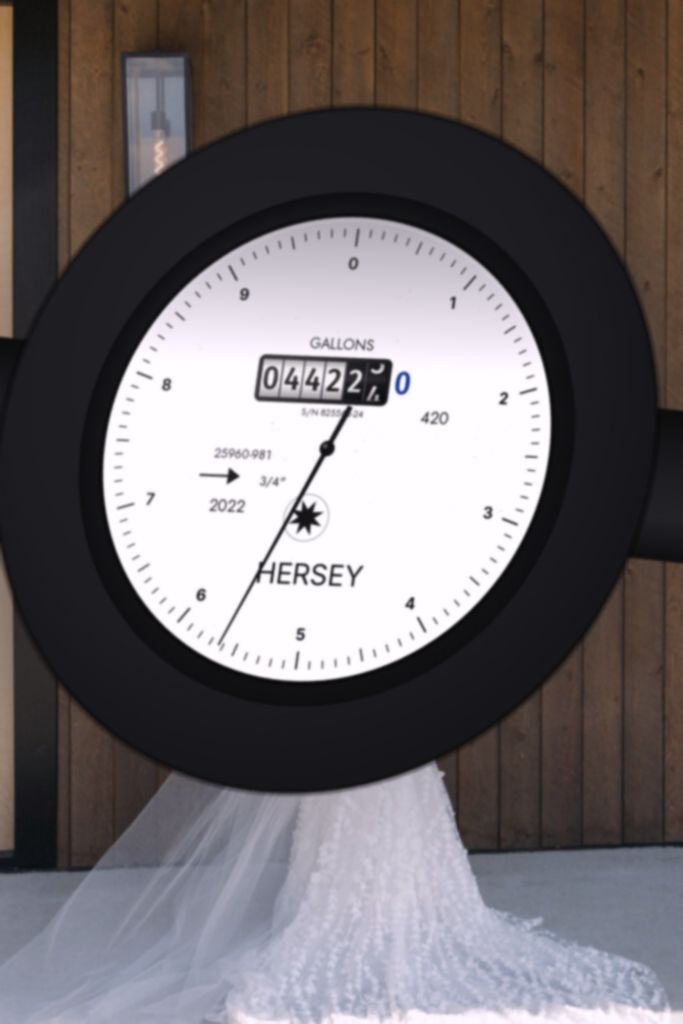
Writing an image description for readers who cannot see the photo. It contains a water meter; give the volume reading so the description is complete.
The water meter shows 442235.6 gal
